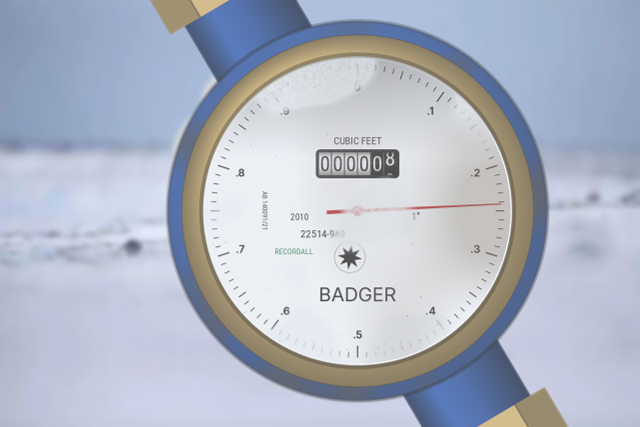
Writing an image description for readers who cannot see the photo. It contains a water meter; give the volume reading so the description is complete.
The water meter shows 8.24 ft³
